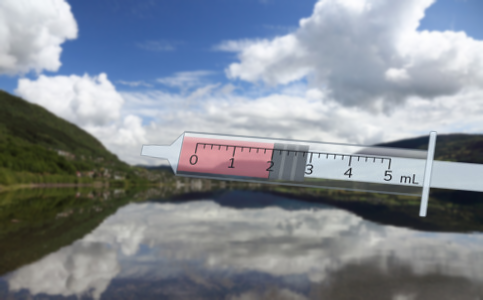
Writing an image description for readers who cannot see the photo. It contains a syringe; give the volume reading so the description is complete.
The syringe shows 2 mL
